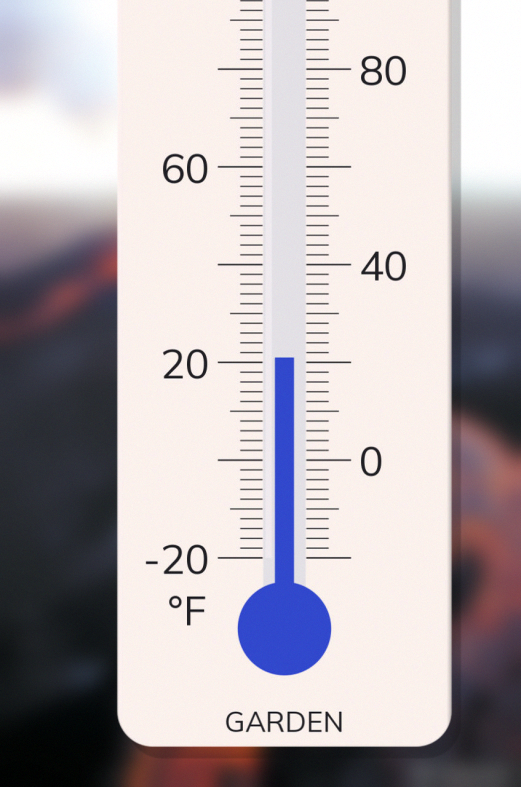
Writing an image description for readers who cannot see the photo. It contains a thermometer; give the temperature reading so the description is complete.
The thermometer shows 21 °F
